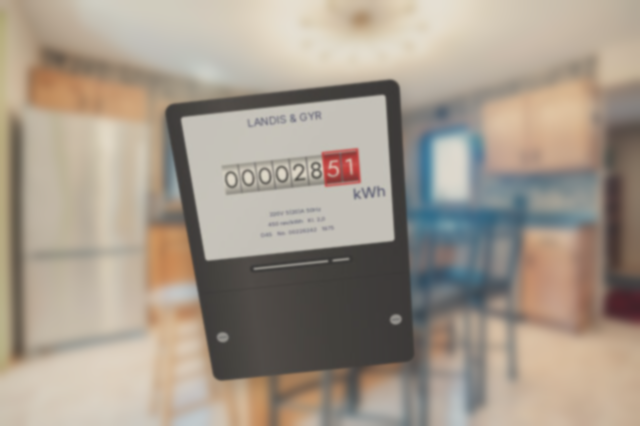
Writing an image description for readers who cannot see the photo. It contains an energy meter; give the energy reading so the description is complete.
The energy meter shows 28.51 kWh
